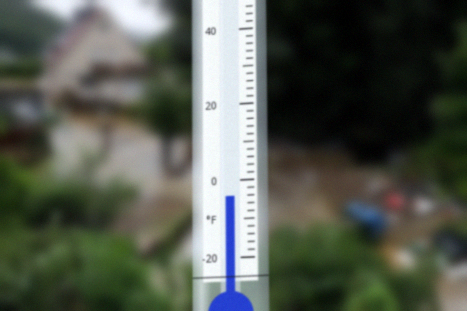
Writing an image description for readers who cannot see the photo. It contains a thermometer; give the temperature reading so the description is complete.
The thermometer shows -4 °F
